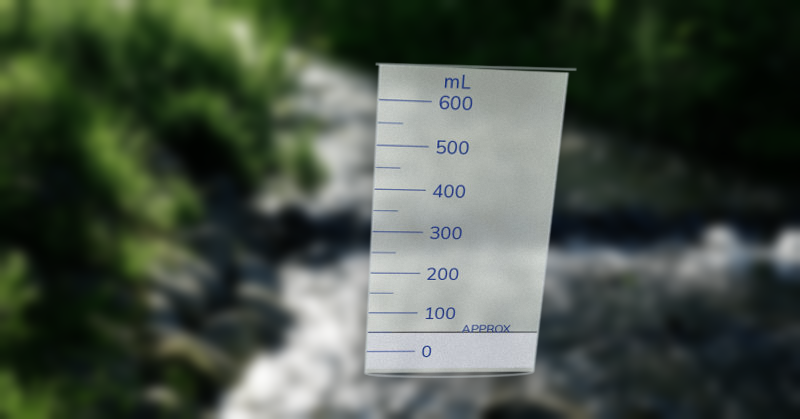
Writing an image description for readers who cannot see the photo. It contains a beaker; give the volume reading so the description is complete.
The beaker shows 50 mL
